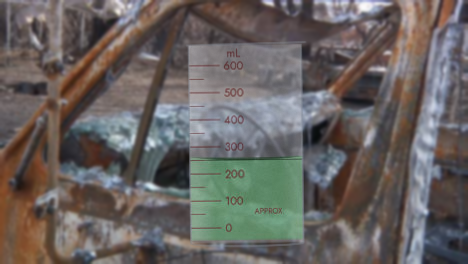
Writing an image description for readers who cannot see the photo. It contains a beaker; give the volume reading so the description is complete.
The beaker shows 250 mL
